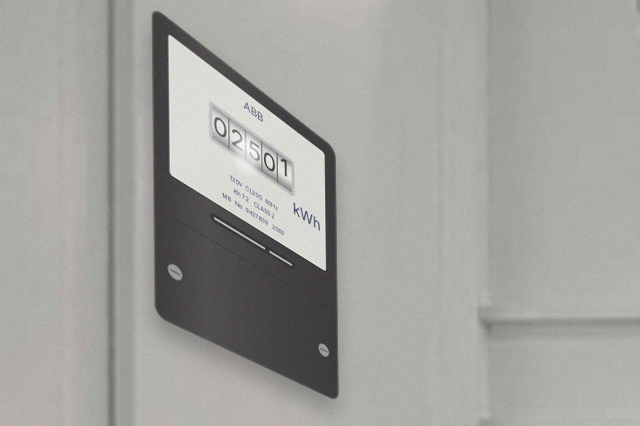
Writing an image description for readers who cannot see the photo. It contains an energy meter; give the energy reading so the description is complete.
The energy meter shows 2501 kWh
